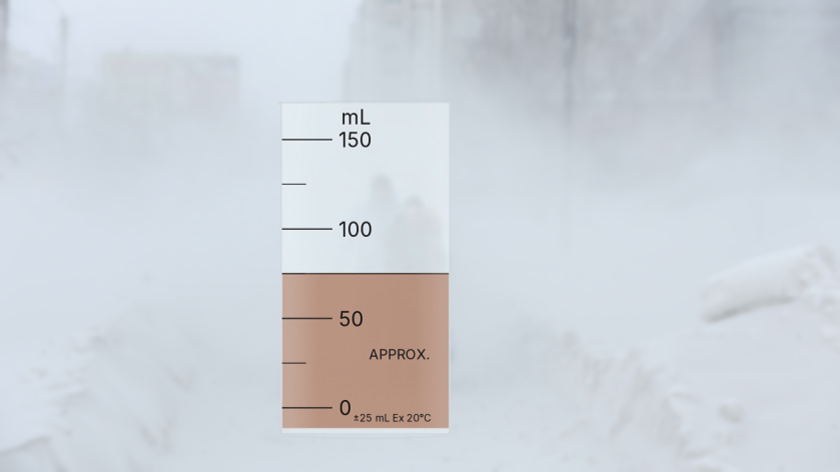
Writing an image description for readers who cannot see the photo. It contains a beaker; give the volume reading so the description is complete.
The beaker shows 75 mL
